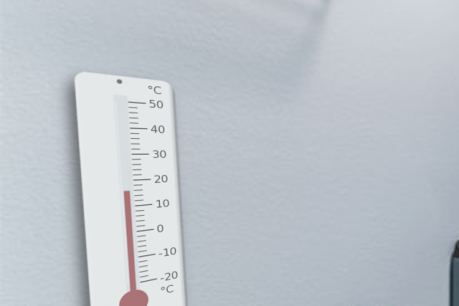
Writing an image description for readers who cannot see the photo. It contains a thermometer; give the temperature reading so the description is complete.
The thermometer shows 16 °C
